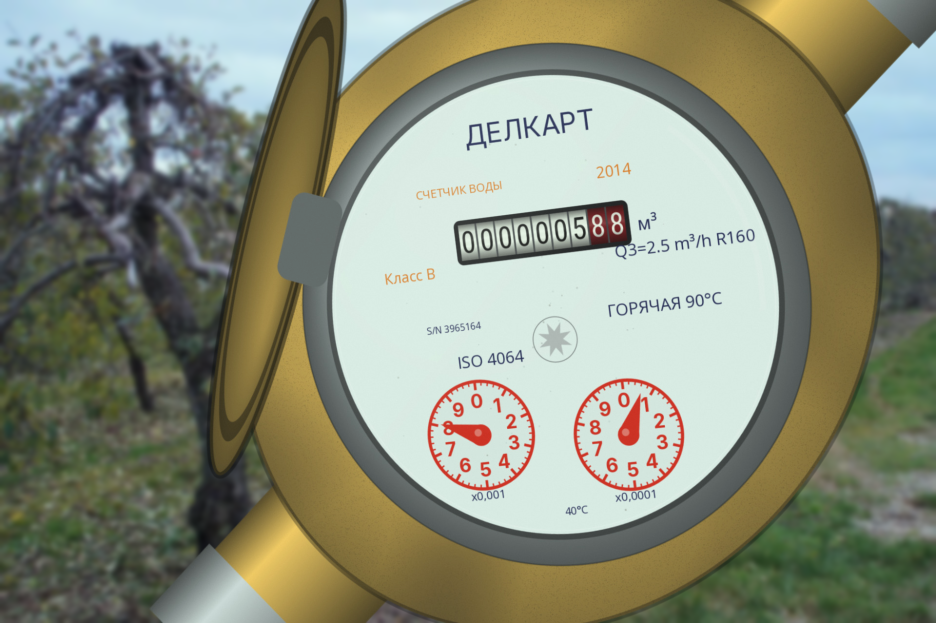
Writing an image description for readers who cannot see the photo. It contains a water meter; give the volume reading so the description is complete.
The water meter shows 5.8880 m³
